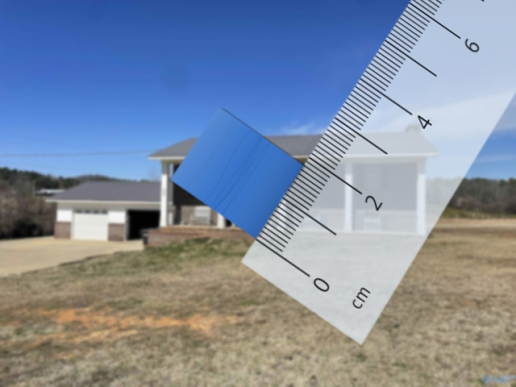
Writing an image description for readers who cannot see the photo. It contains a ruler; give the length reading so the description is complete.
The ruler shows 1.8 cm
